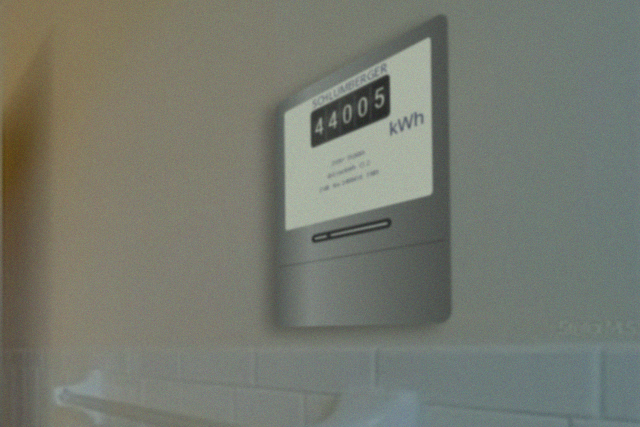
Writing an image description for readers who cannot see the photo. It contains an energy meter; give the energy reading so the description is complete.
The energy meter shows 44005 kWh
